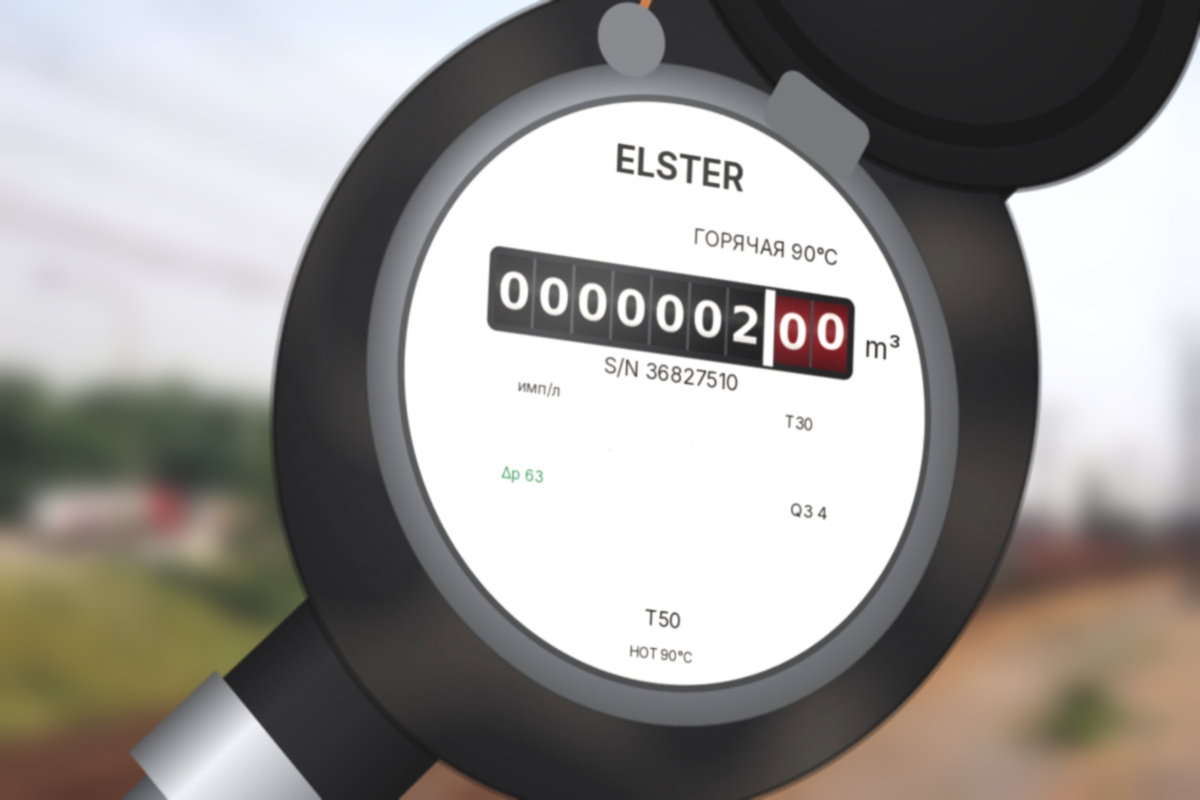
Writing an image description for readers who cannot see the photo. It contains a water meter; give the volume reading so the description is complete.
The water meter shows 2.00 m³
